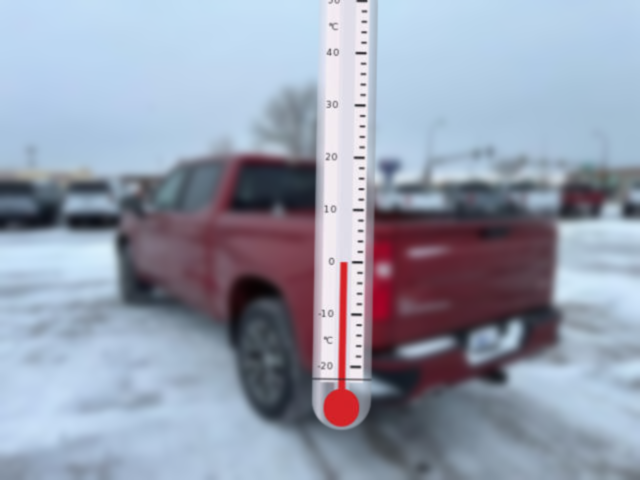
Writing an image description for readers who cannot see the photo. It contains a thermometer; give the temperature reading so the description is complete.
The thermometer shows 0 °C
